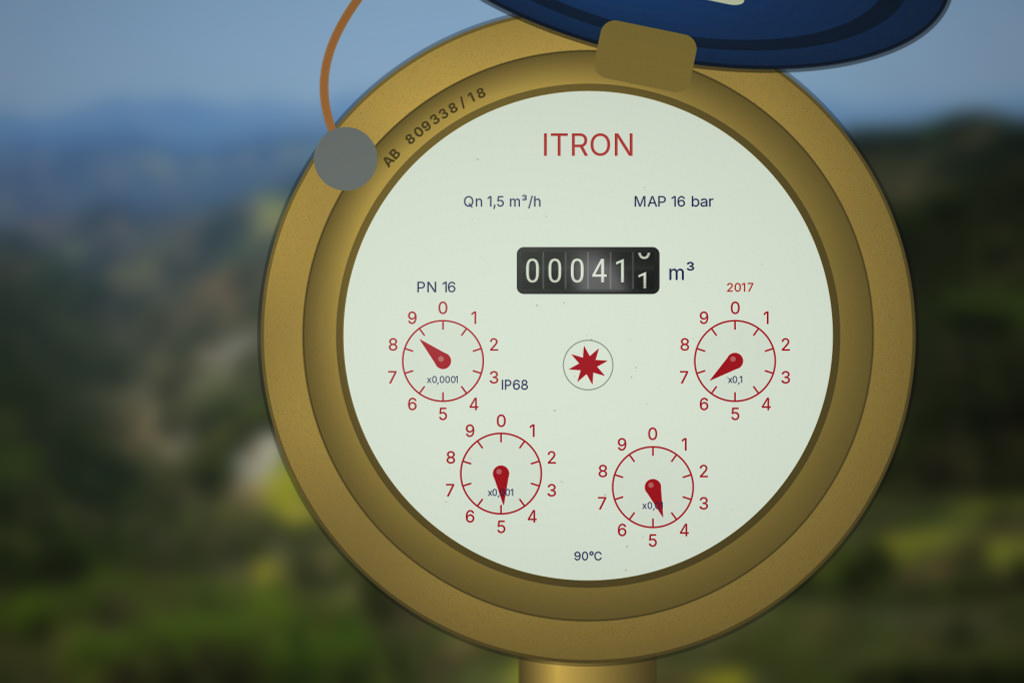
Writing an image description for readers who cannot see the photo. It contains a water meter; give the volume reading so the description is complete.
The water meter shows 410.6448 m³
